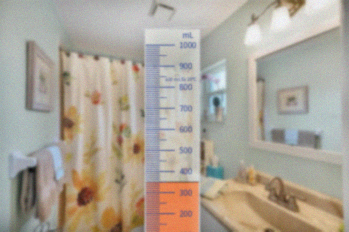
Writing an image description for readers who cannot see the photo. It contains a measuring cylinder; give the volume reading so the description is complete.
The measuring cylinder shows 350 mL
